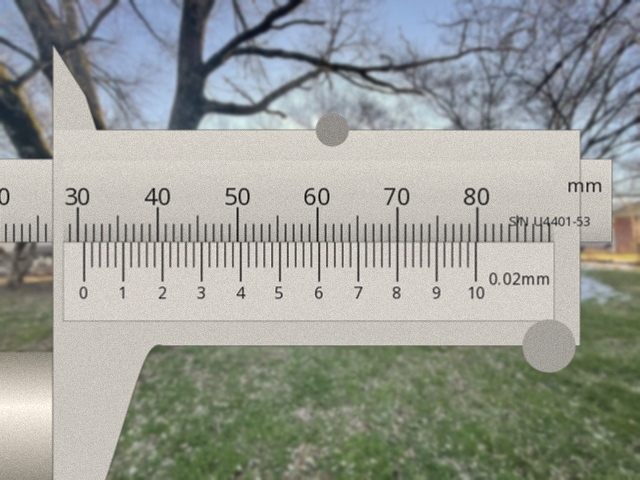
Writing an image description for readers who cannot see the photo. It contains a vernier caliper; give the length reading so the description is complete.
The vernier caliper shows 30.8 mm
